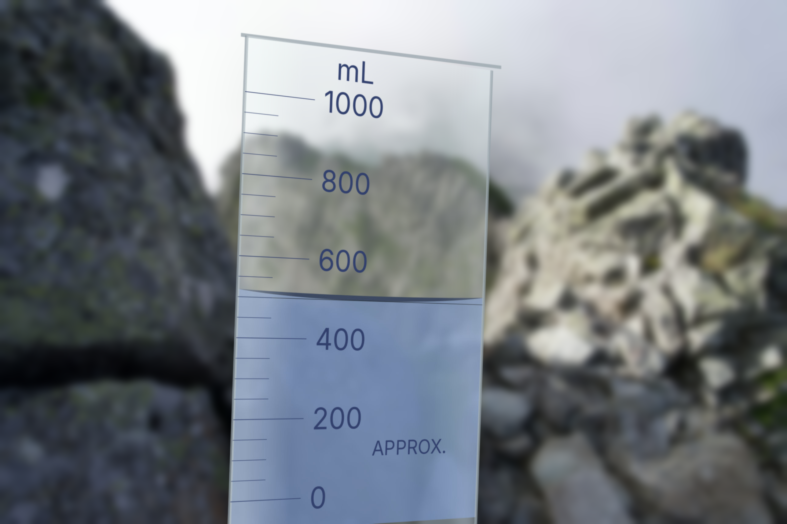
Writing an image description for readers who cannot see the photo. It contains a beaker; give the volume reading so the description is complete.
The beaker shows 500 mL
